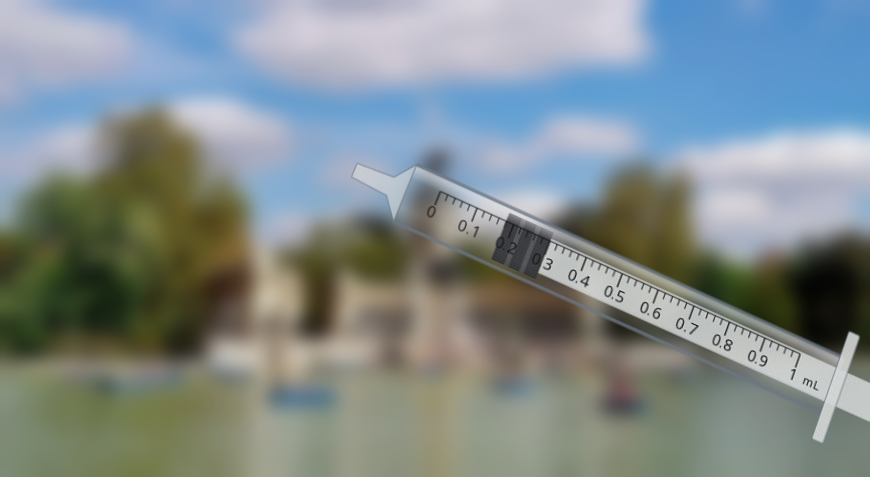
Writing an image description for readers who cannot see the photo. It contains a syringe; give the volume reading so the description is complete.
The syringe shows 0.18 mL
